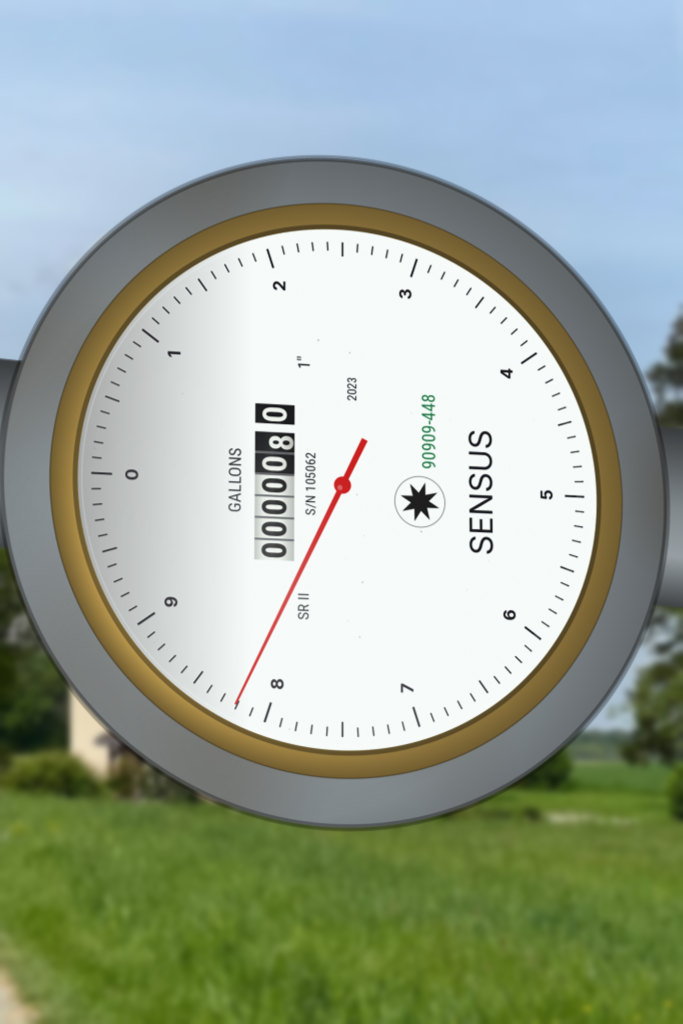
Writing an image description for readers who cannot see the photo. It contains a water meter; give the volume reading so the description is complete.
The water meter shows 78.2 gal
